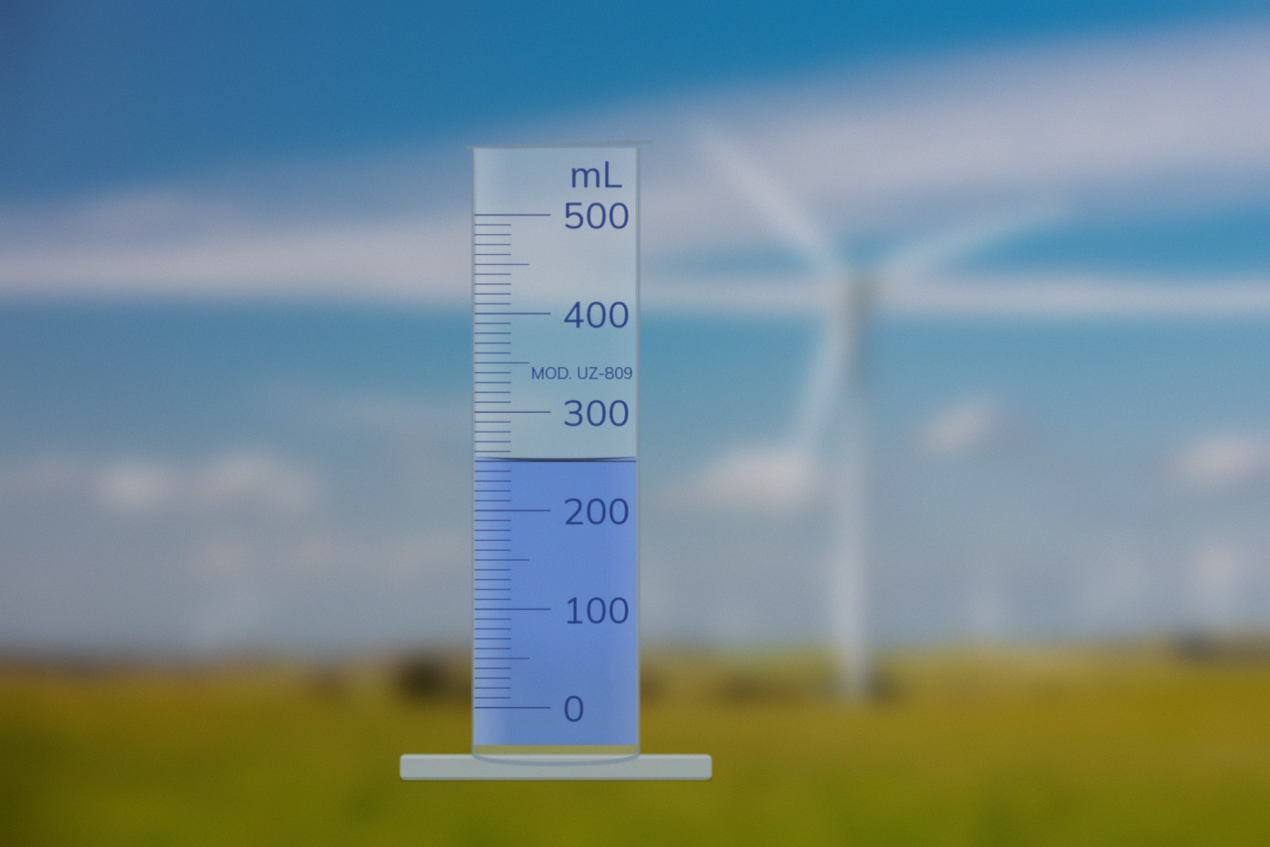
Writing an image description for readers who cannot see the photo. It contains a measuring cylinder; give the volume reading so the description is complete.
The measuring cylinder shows 250 mL
